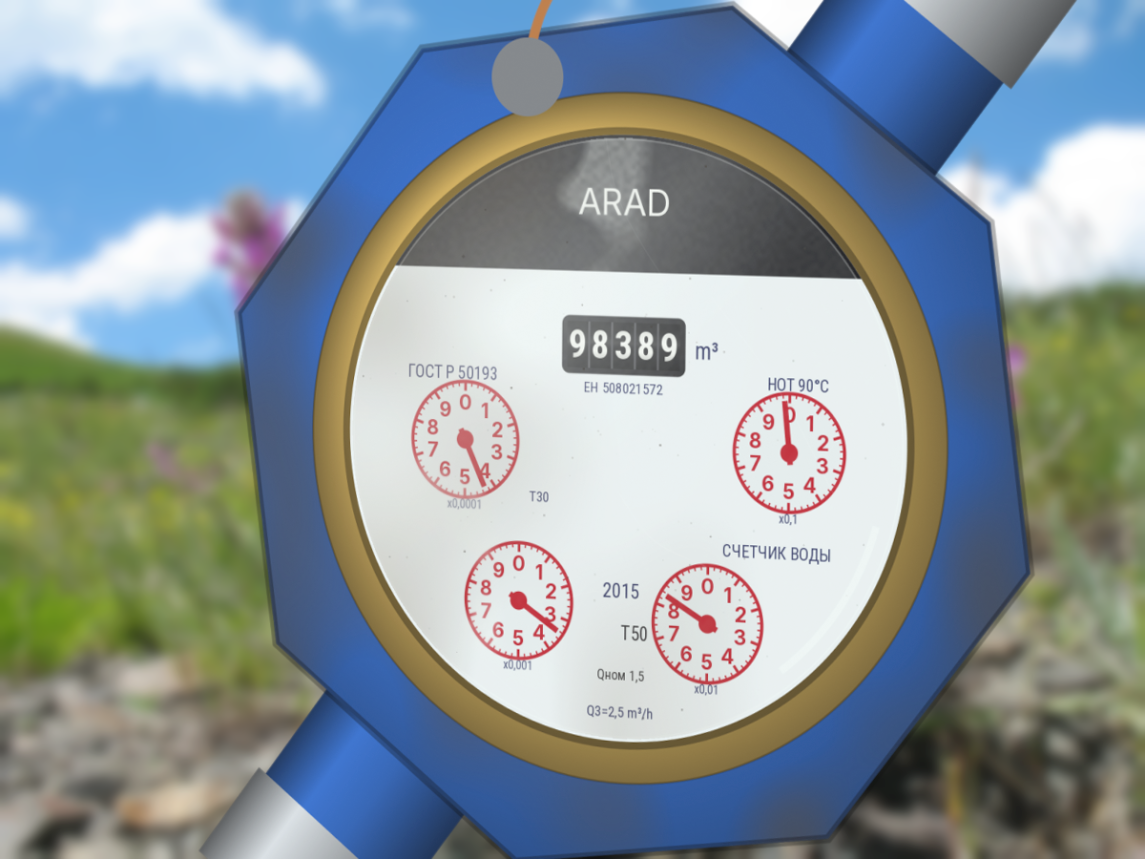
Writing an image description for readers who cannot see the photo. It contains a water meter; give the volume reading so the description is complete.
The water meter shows 98388.9834 m³
